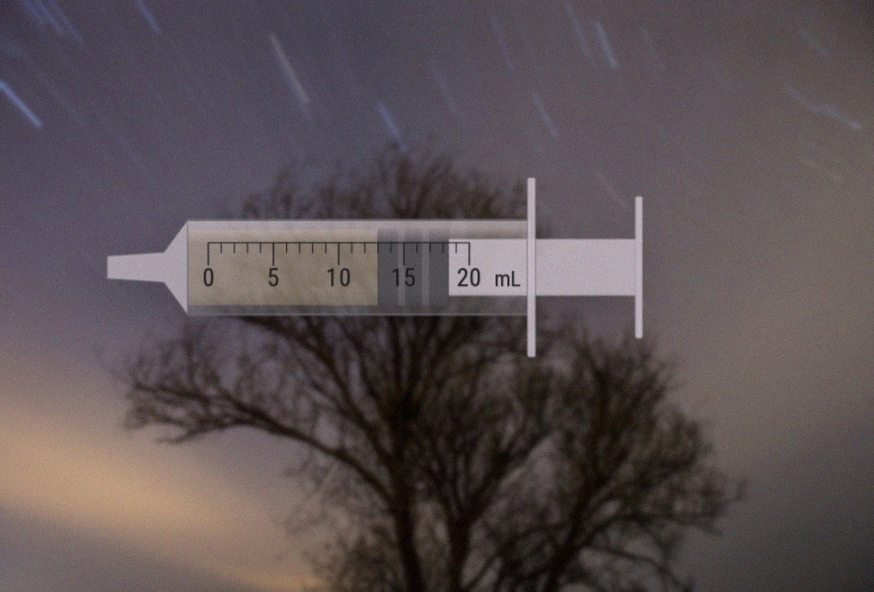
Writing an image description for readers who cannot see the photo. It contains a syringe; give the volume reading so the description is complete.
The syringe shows 13 mL
